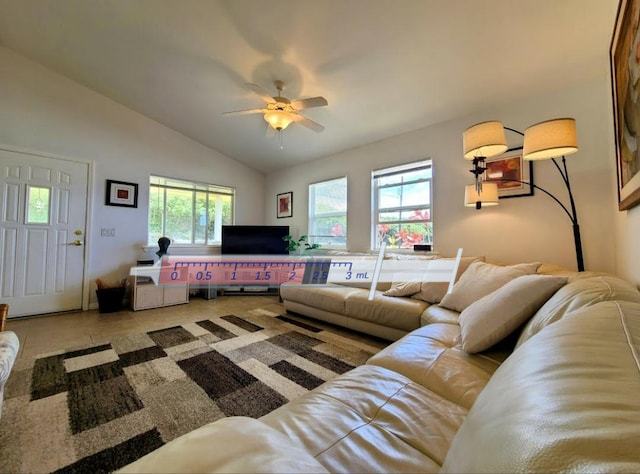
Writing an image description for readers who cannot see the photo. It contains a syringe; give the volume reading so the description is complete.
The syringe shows 2.2 mL
